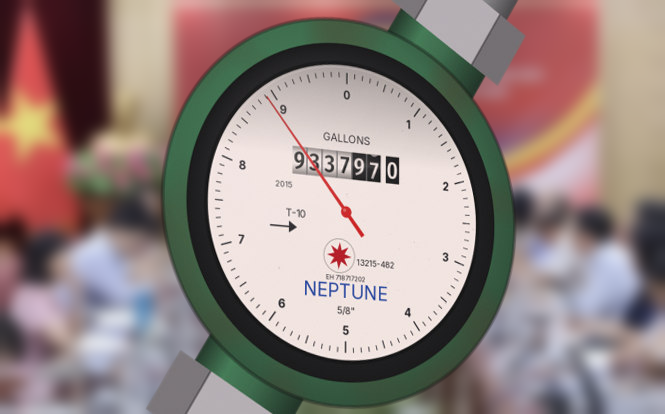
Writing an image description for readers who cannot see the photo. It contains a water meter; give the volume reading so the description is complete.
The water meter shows 9337968.9 gal
